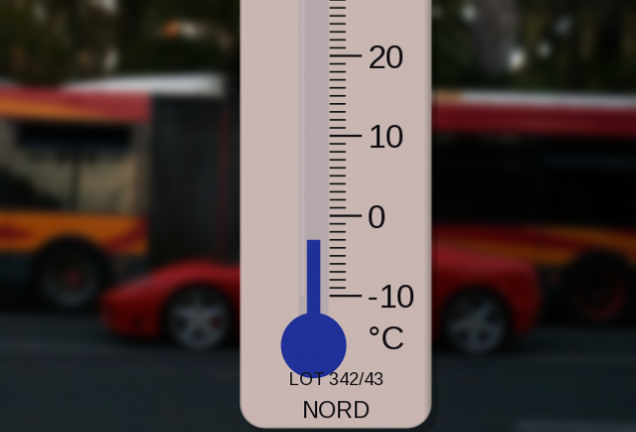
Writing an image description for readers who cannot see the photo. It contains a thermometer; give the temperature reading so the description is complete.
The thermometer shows -3 °C
